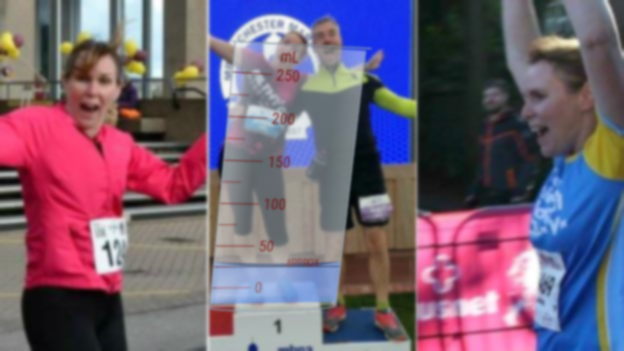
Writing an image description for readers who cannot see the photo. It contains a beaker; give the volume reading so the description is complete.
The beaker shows 25 mL
